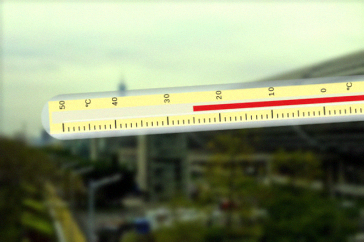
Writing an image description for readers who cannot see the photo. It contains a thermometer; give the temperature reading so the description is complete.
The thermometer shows 25 °C
